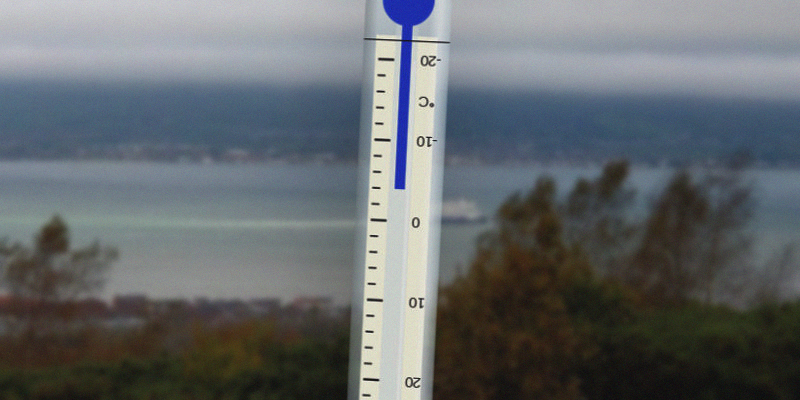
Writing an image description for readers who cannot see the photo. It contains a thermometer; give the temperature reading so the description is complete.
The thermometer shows -4 °C
